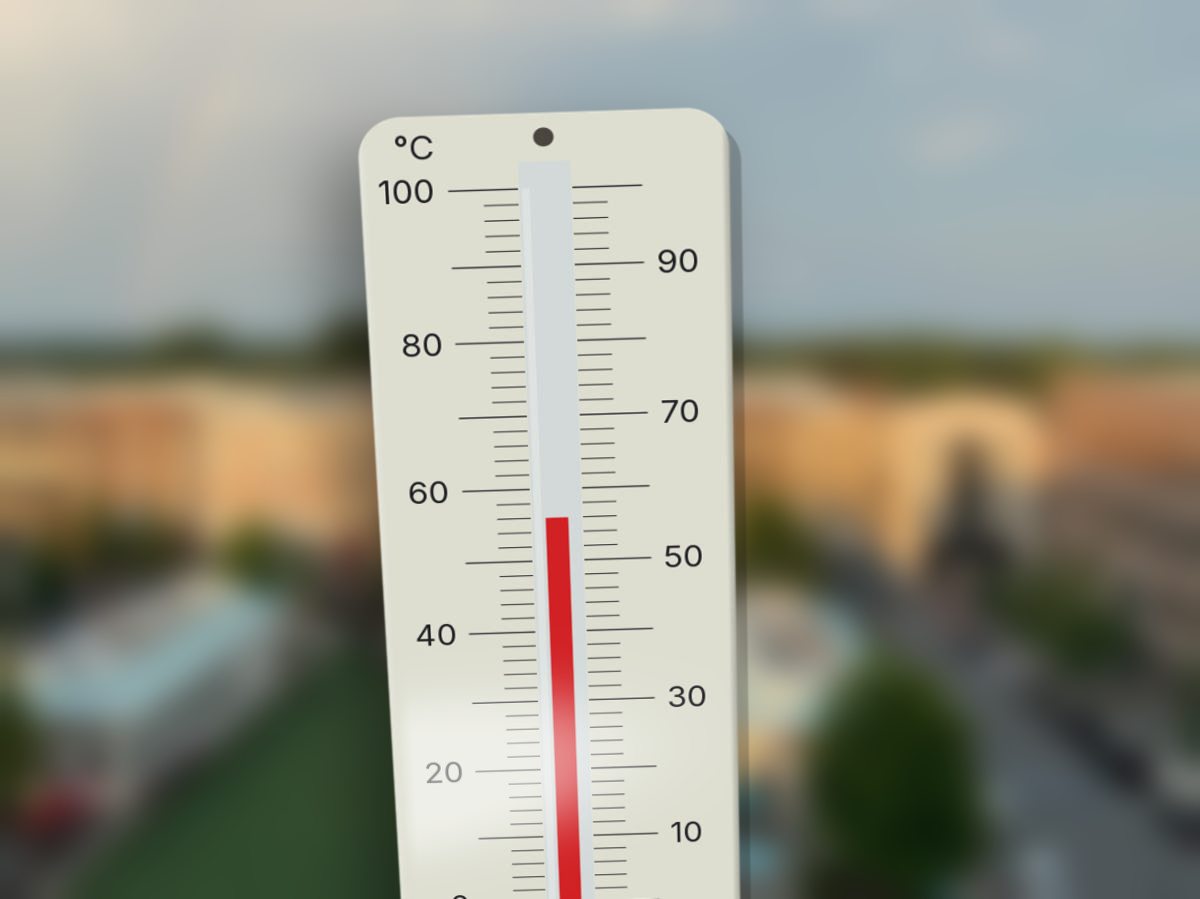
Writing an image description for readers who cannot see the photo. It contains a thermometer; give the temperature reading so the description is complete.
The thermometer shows 56 °C
